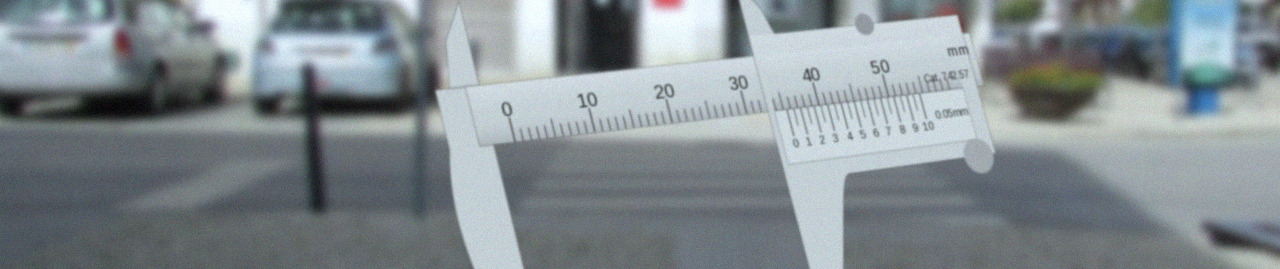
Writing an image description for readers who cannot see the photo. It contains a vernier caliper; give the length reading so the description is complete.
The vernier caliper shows 35.5 mm
